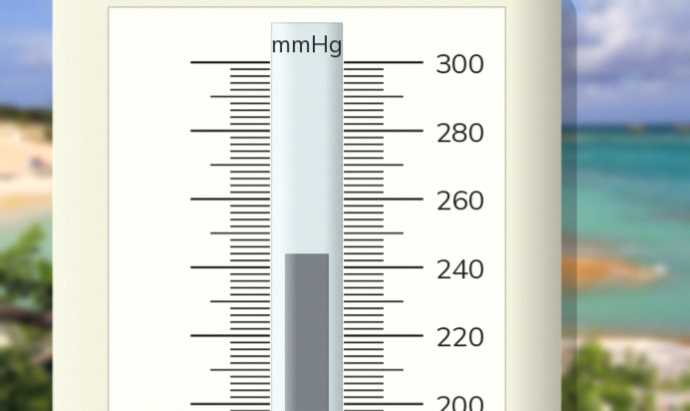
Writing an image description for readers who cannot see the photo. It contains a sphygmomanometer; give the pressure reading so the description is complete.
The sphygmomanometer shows 244 mmHg
